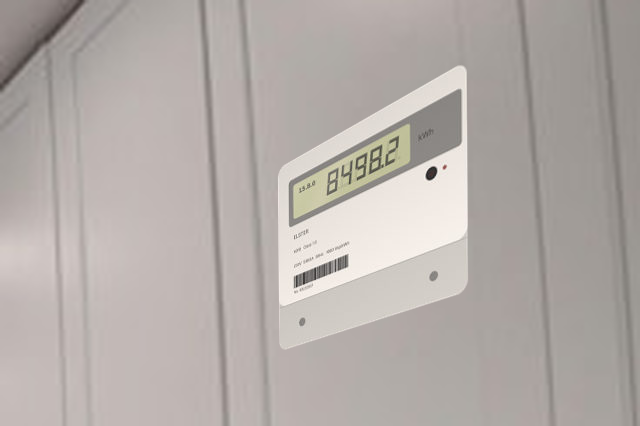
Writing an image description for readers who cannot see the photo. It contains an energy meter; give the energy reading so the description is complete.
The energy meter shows 8498.2 kWh
